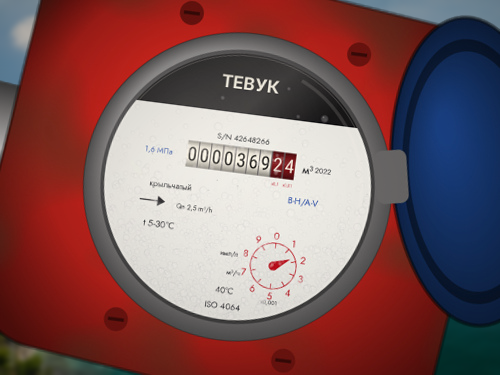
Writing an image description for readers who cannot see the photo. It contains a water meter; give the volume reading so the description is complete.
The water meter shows 369.241 m³
